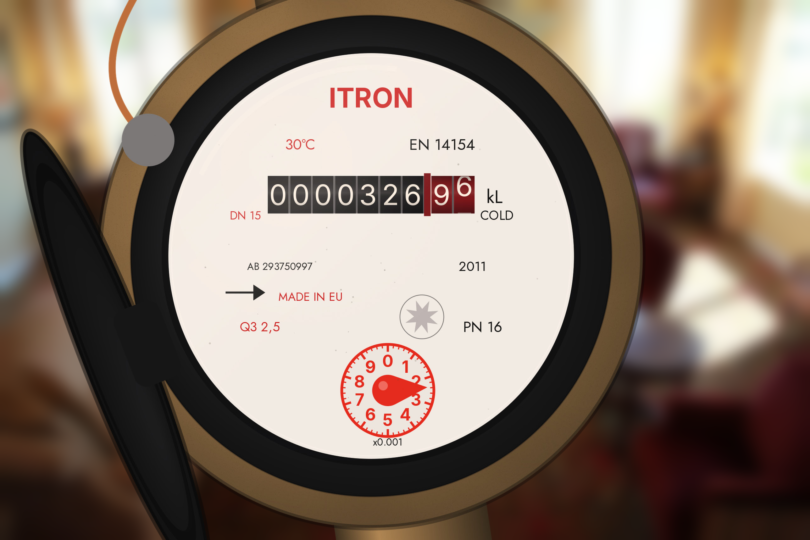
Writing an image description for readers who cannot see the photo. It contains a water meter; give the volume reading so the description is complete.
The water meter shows 326.962 kL
